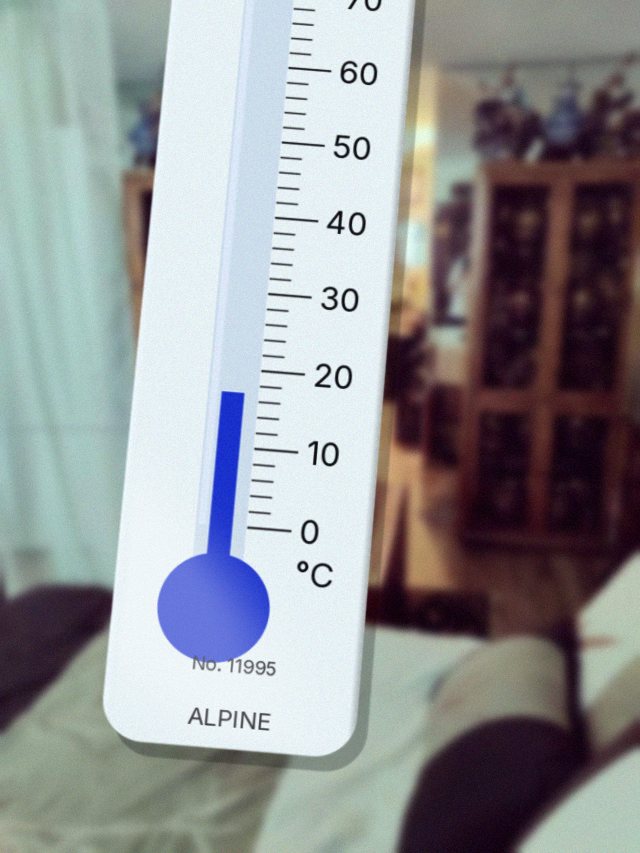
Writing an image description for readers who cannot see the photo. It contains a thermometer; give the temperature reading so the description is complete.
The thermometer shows 17 °C
